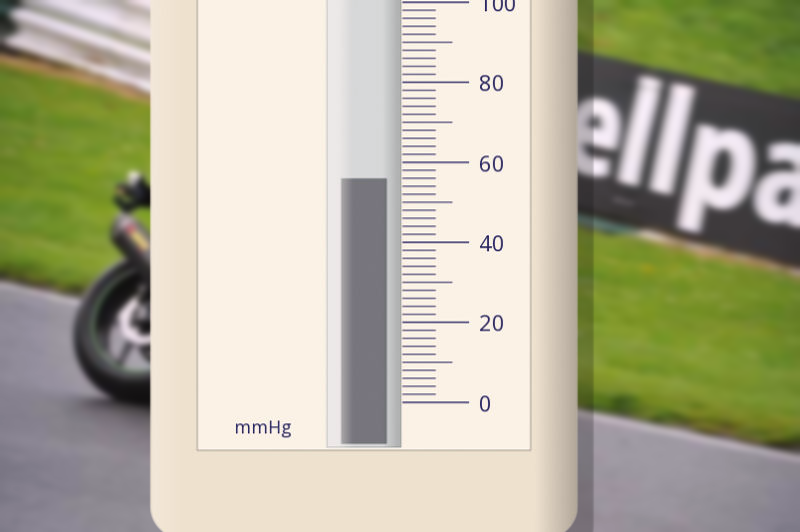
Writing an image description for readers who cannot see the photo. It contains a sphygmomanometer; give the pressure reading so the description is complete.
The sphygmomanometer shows 56 mmHg
